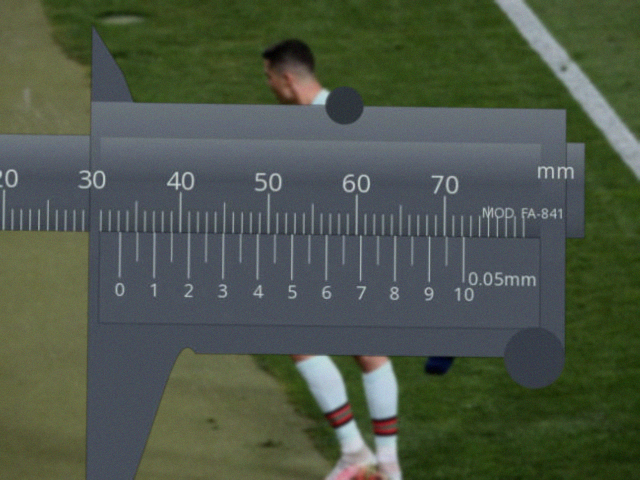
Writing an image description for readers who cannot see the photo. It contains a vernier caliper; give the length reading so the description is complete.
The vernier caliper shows 33.2 mm
